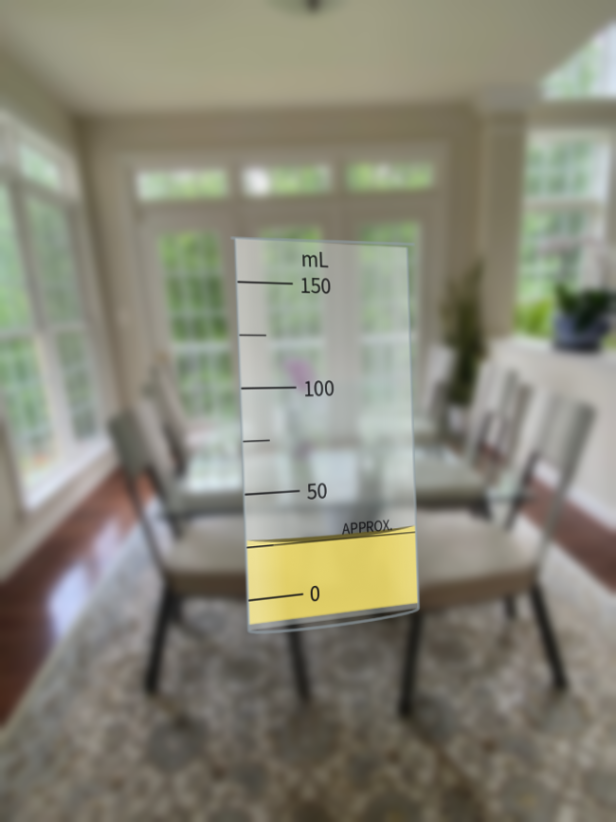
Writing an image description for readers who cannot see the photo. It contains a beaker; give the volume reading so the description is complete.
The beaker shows 25 mL
